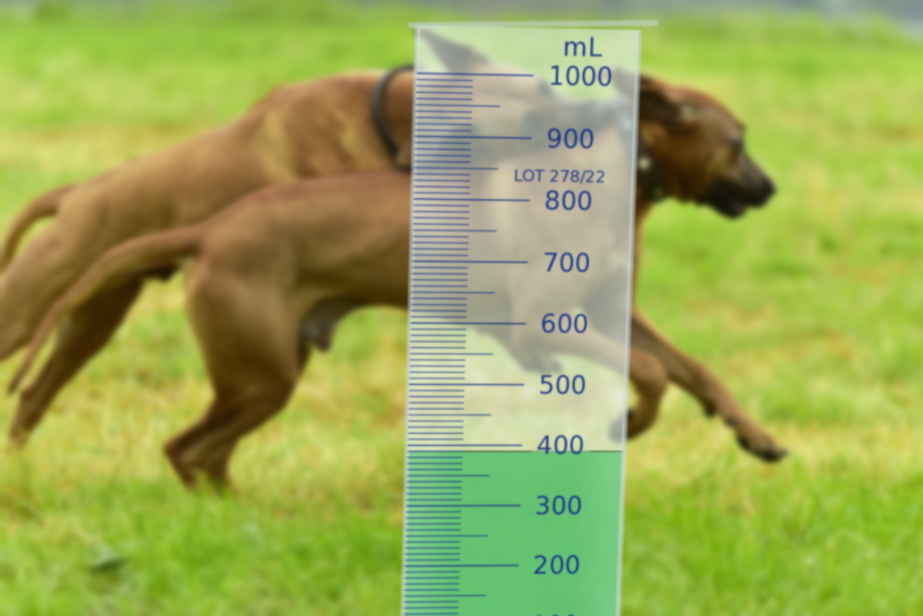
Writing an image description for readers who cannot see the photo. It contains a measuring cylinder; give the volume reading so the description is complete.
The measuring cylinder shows 390 mL
